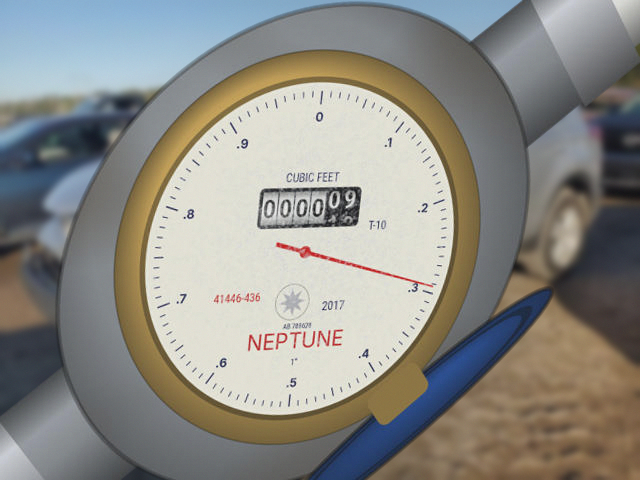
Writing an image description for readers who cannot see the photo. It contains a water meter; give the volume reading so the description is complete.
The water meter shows 9.29 ft³
